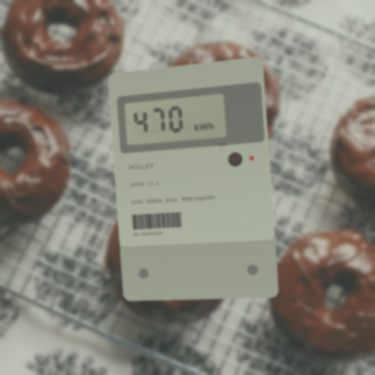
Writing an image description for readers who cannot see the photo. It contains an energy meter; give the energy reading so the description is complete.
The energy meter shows 470 kWh
